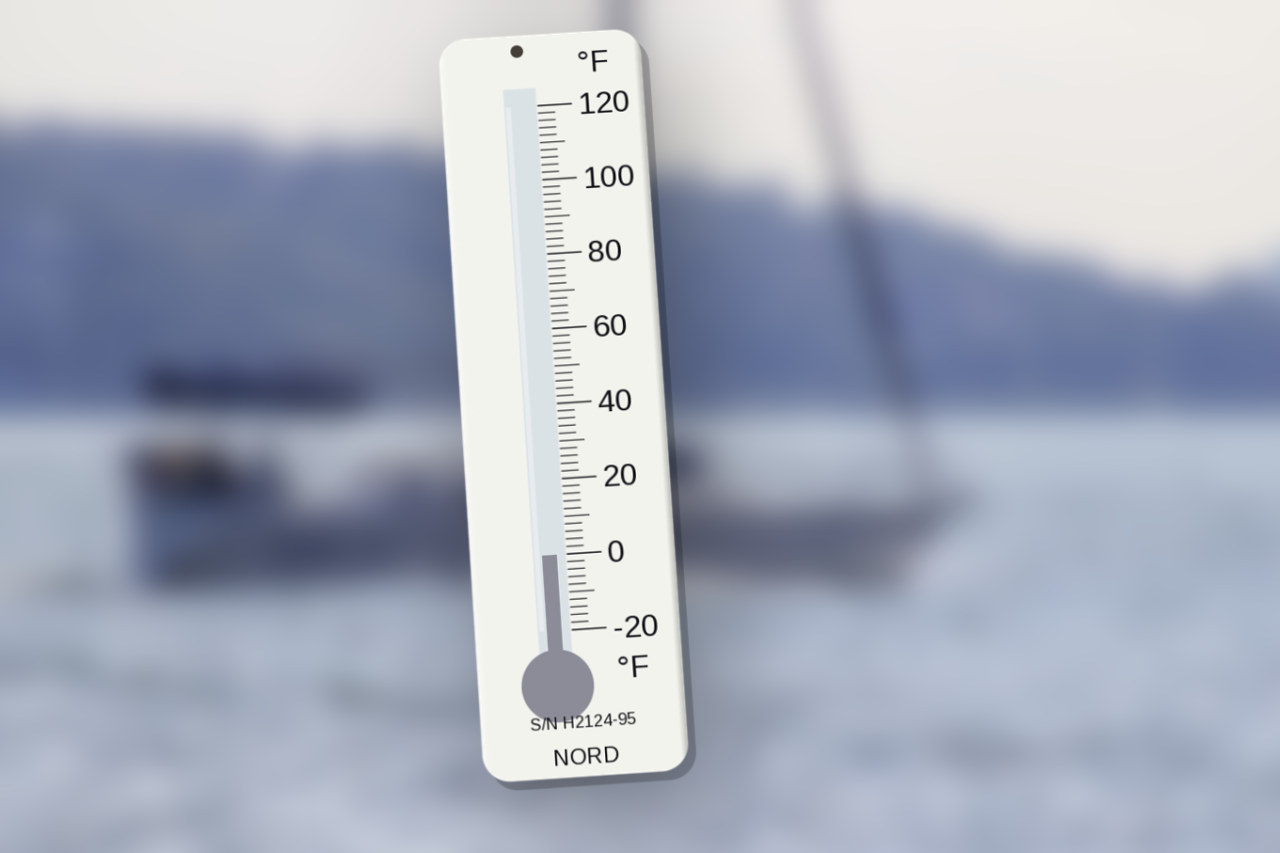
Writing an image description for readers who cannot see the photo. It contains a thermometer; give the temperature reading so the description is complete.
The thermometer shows 0 °F
